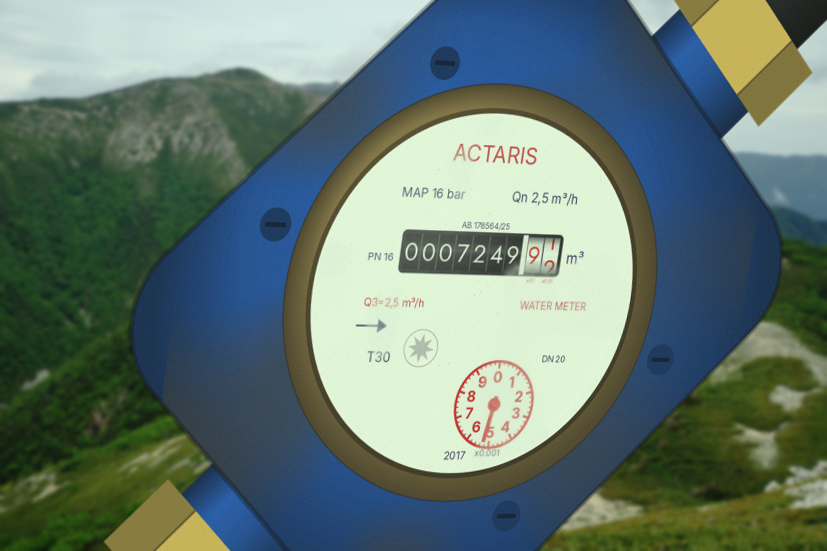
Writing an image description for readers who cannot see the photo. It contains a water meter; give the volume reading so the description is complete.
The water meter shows 7249.915 m³
